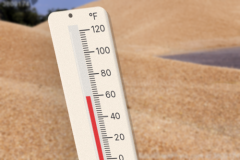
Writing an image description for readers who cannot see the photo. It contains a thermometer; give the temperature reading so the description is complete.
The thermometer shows 60 °F
